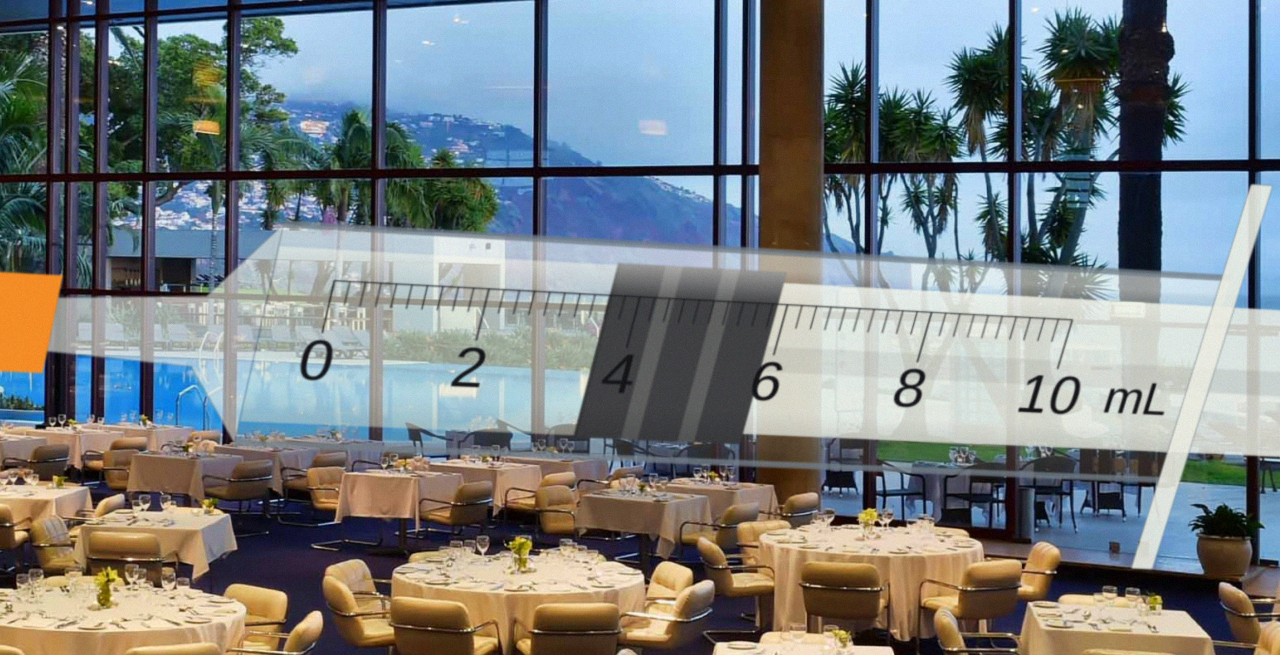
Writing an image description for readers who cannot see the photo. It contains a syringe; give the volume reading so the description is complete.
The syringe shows 3.6 mL
